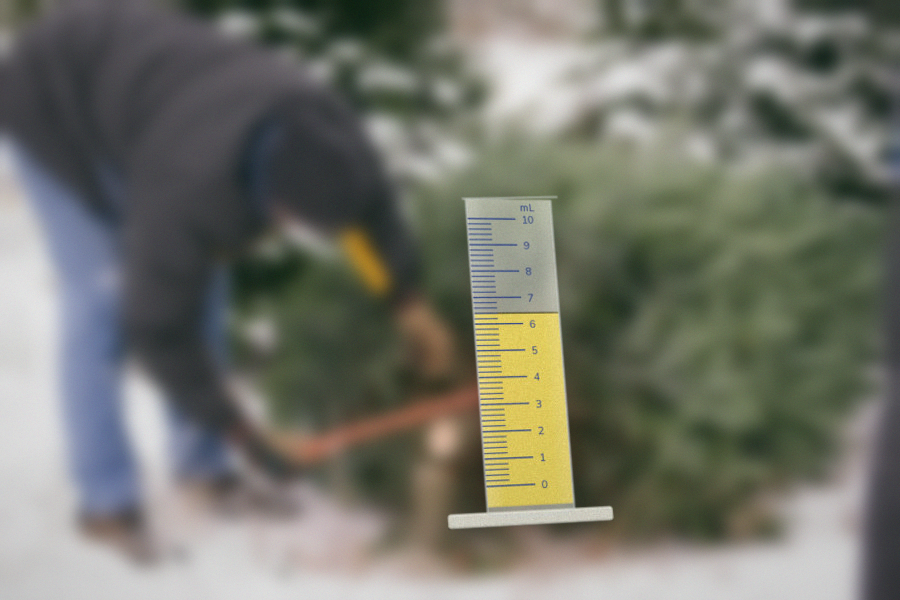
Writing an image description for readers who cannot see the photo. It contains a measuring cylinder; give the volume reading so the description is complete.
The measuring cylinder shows 6.4 mL
